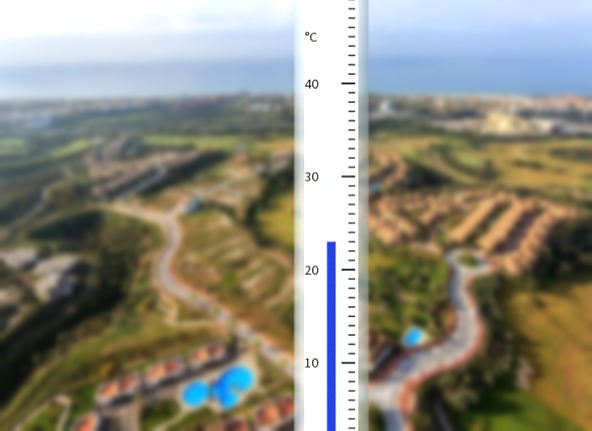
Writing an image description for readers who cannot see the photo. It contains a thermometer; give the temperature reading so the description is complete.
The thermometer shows 23 °C
